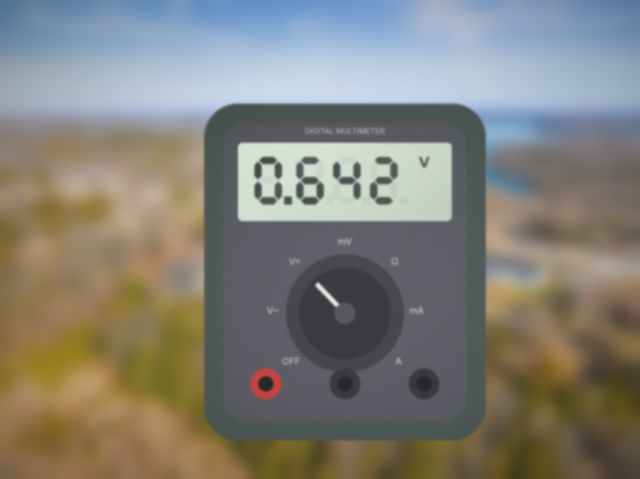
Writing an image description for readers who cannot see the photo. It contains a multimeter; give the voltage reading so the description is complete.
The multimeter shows 0.642 V
